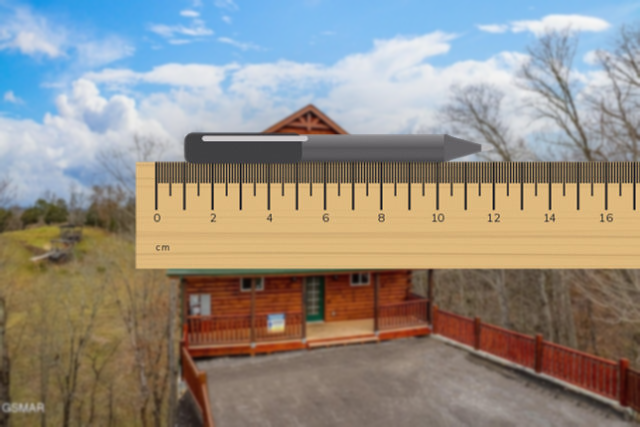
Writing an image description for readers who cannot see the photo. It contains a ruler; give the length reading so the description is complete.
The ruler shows 11 cm
